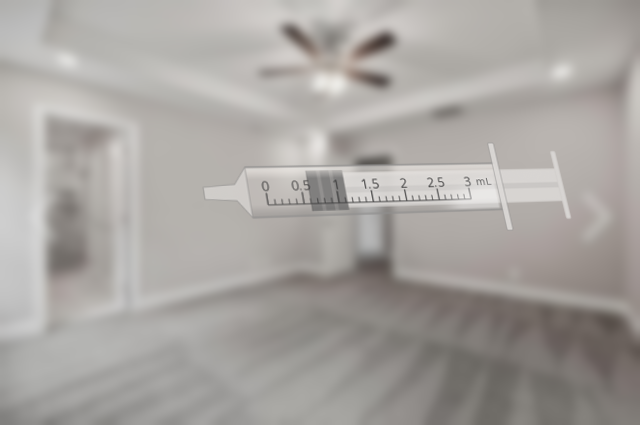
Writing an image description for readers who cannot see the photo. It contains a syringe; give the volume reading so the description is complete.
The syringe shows 0.6 mL
